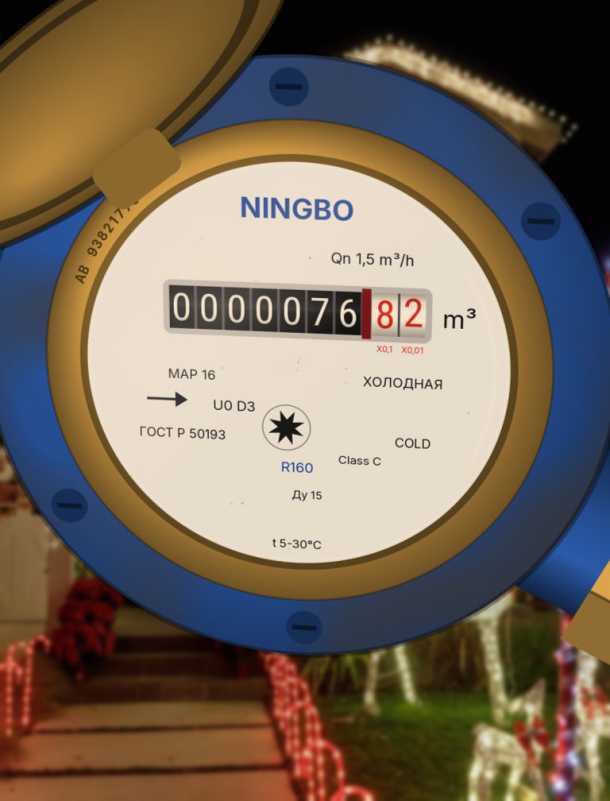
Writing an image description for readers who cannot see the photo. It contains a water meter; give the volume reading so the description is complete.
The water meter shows 76.82 m³
